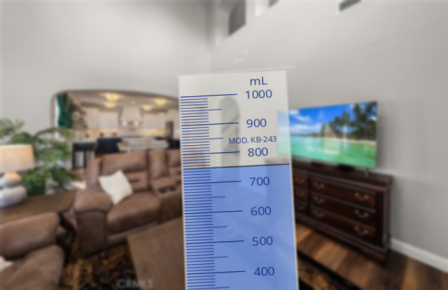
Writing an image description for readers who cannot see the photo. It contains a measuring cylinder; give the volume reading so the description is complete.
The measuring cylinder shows 750 mL
